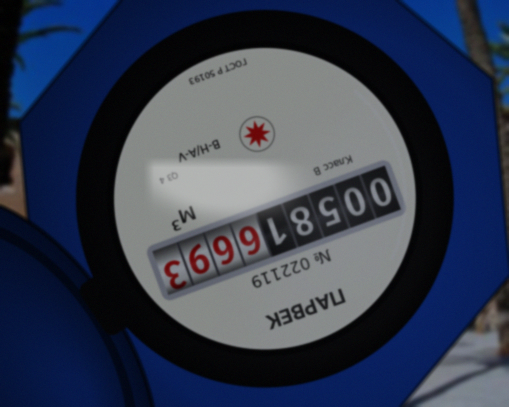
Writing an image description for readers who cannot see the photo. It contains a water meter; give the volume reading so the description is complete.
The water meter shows 581.6693 m³
